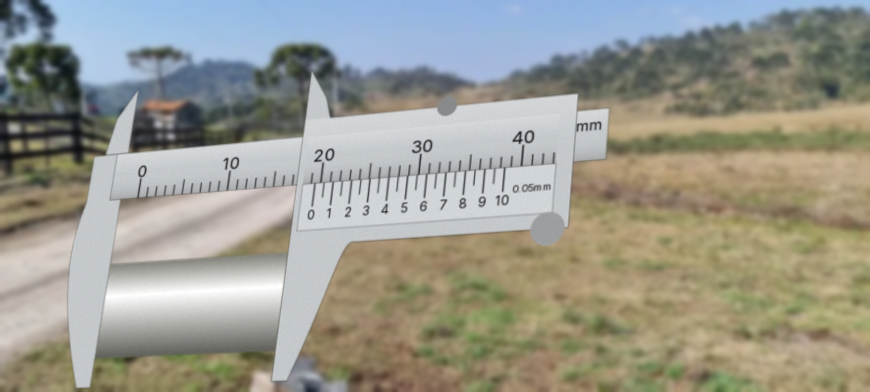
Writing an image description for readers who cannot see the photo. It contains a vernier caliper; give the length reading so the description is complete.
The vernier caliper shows 19.4 mm
